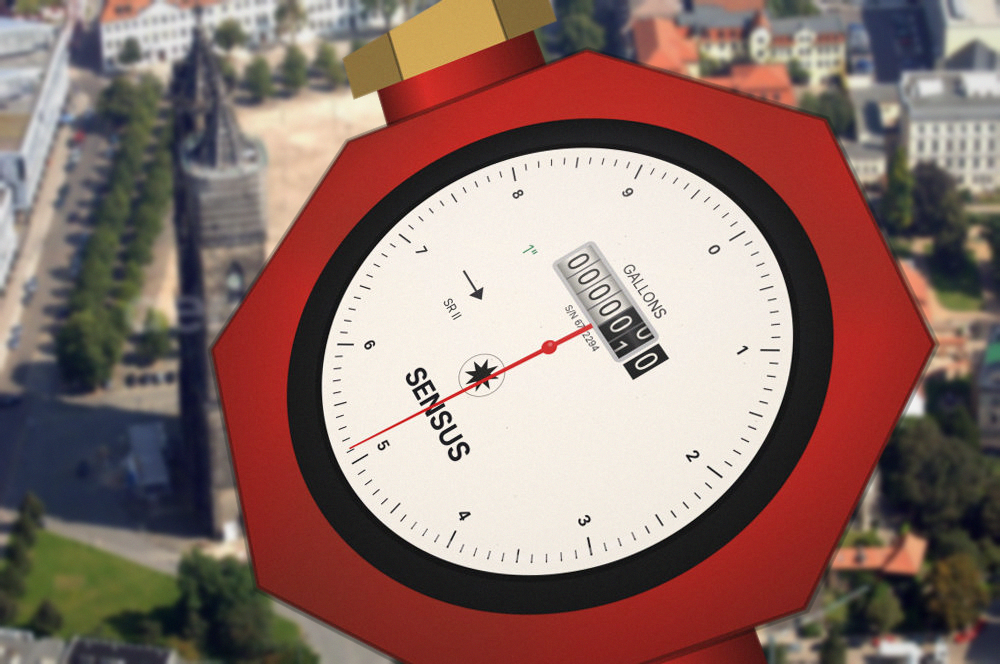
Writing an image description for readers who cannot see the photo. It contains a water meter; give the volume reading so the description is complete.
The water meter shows 5.1 gal
